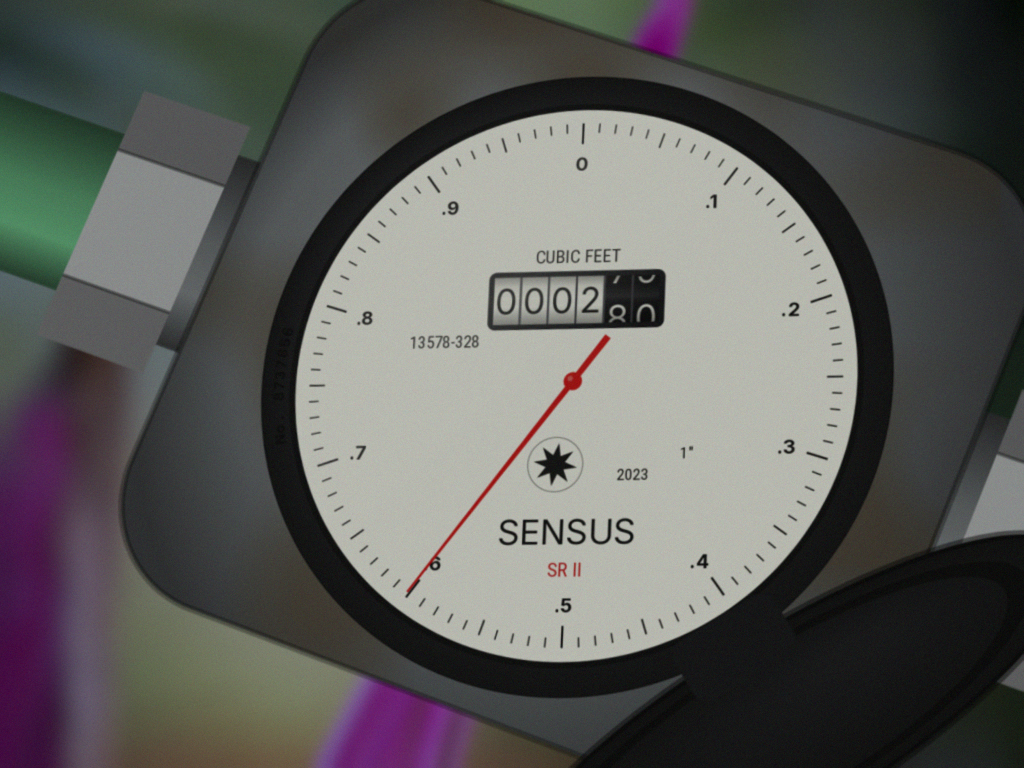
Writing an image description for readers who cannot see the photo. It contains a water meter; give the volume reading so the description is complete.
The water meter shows 279.60 ft³
